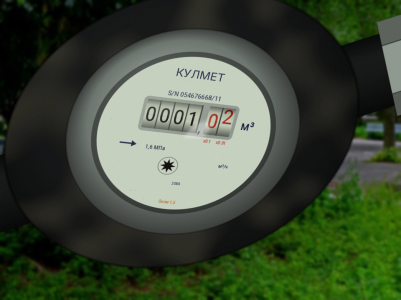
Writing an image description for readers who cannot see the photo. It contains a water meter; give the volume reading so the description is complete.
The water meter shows 1.02 m³
